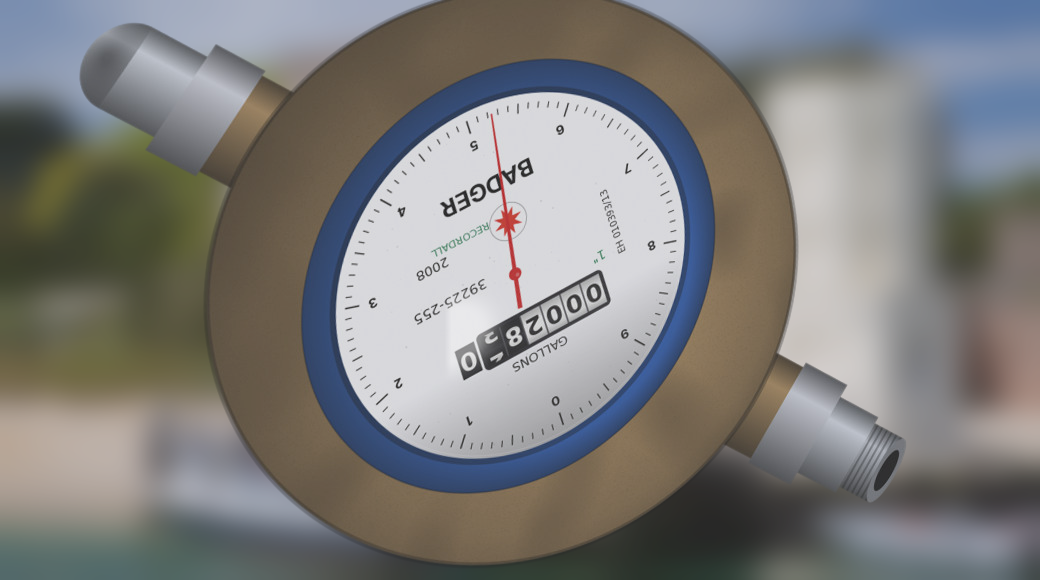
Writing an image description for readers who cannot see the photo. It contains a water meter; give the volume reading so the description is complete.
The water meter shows 2825.2 gal
